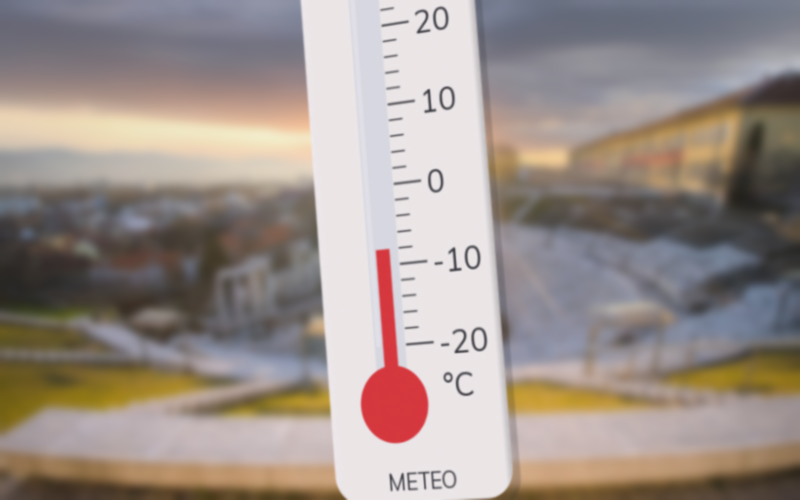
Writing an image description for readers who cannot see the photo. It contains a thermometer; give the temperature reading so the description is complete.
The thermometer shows -8 °C
